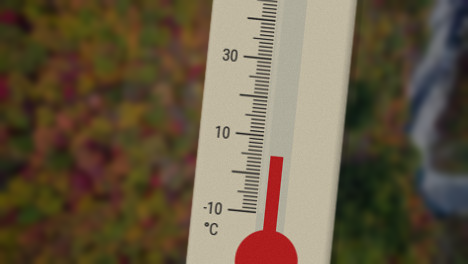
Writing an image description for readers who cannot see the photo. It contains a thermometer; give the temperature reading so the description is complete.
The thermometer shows 5 °C
